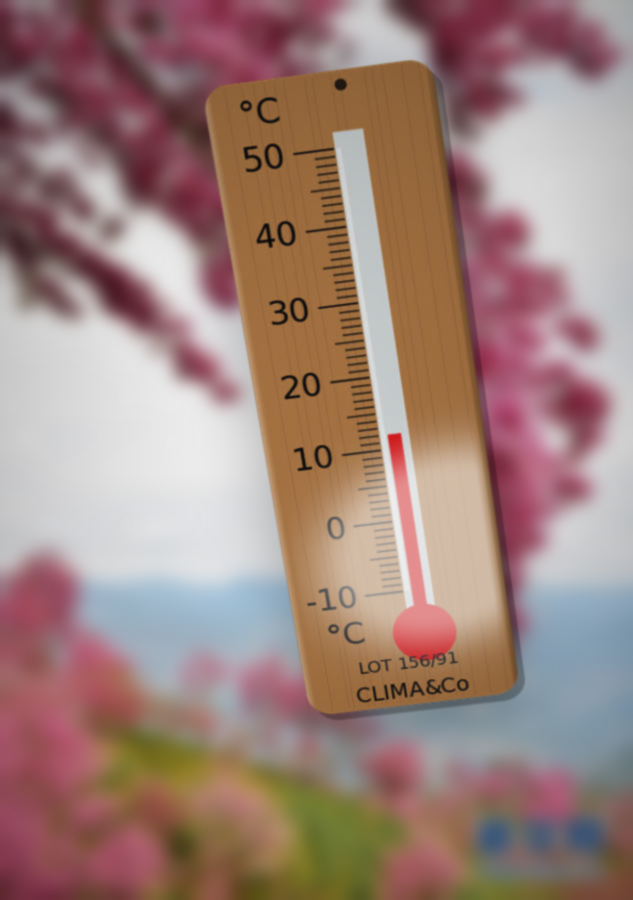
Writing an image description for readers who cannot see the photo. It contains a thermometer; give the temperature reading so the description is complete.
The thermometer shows 12 °C
